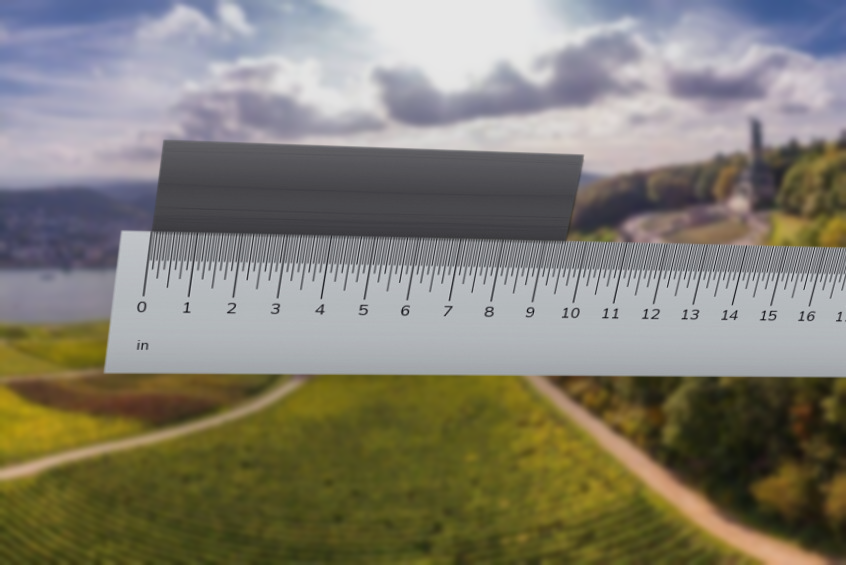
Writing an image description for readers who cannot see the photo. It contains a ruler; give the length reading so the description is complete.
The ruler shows 9.5 in
